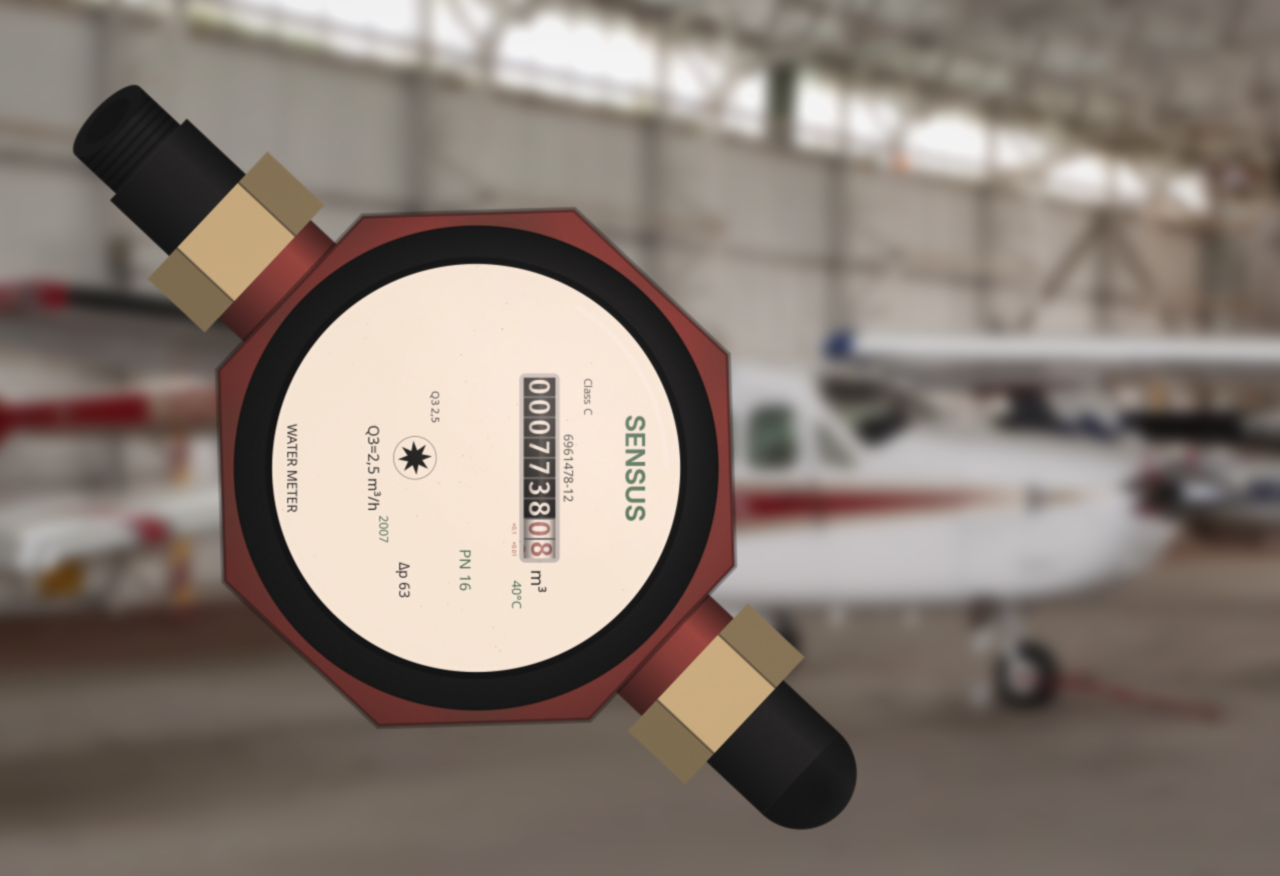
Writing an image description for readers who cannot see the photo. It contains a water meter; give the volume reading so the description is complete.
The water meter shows 7738.08 m³
